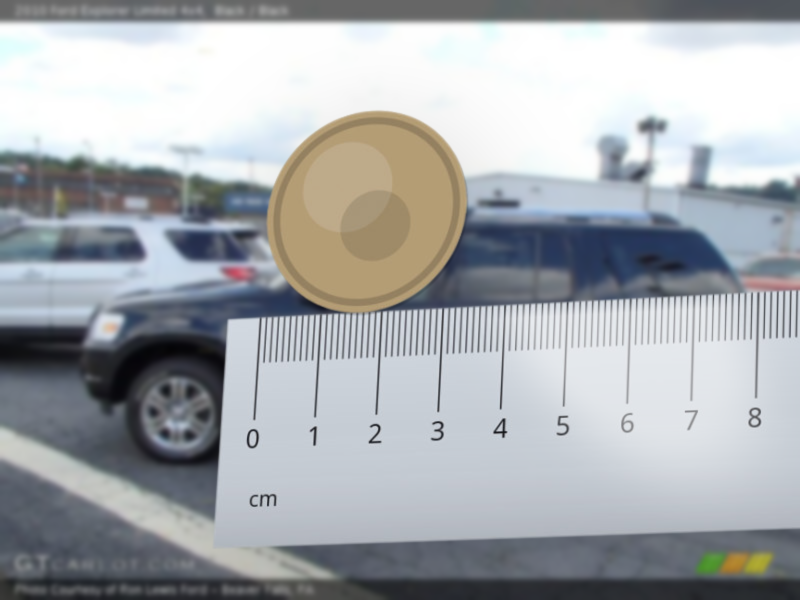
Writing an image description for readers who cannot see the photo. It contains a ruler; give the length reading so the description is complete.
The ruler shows 3.3 cm
